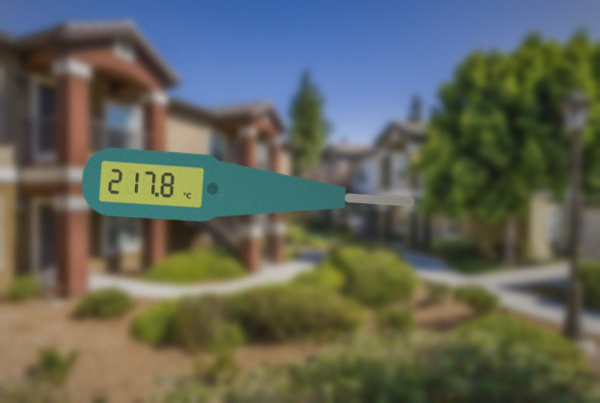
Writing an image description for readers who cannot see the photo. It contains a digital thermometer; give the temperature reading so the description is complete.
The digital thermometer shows 217.8 °C
